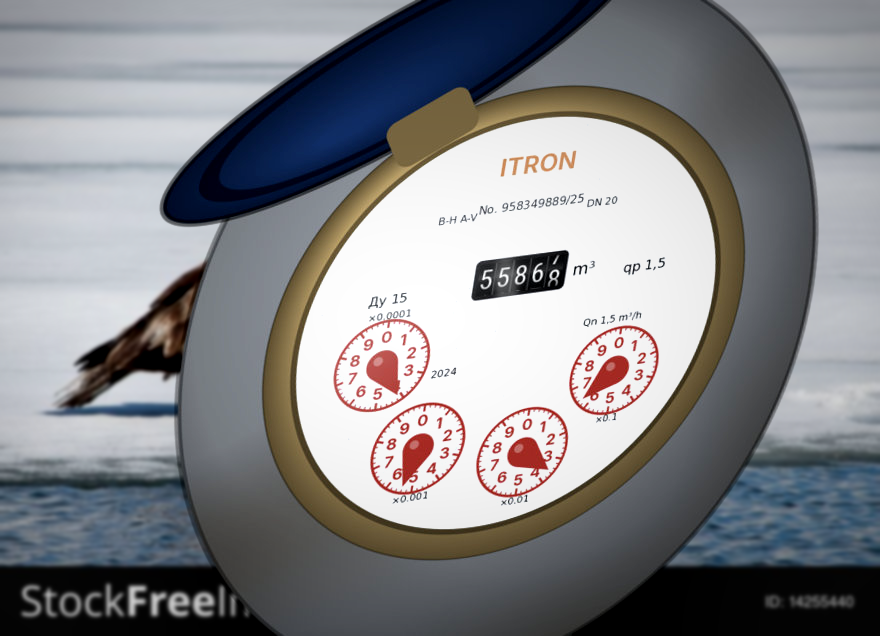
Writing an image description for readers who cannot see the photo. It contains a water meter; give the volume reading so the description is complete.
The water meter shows 55867.6354 m³
